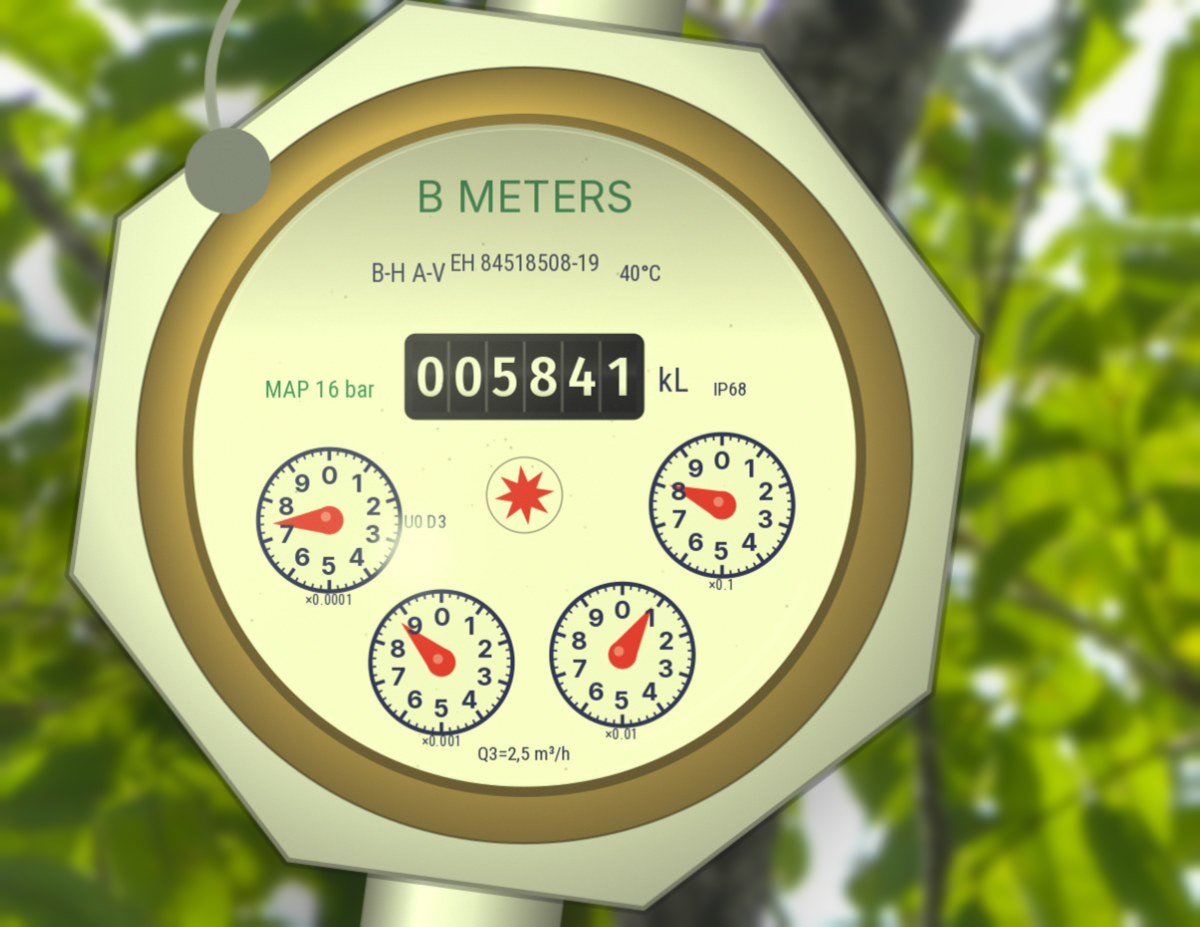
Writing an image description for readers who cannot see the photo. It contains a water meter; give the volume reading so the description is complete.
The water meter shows 5841.8087 kL
